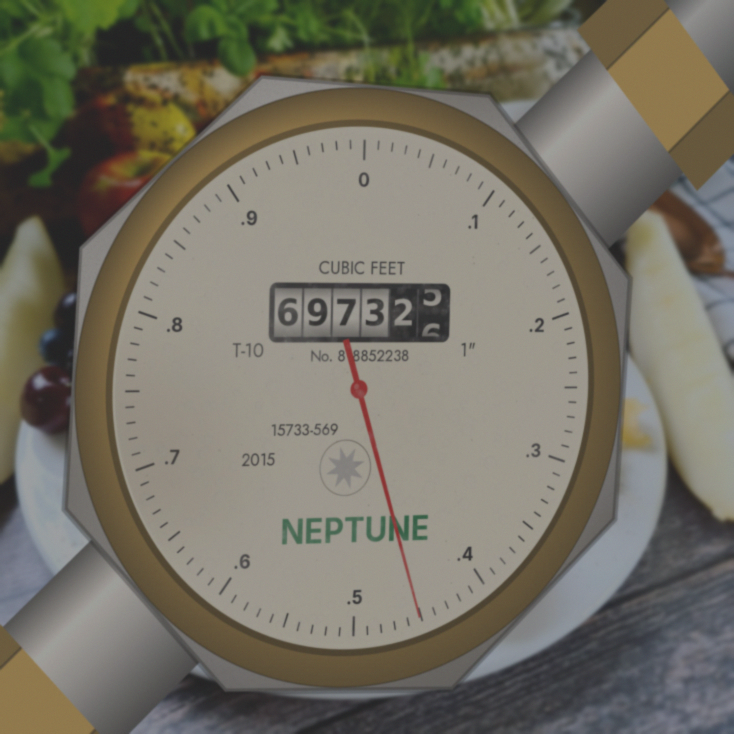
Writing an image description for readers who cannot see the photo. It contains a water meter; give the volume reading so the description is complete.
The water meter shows 697325.45 ft³
